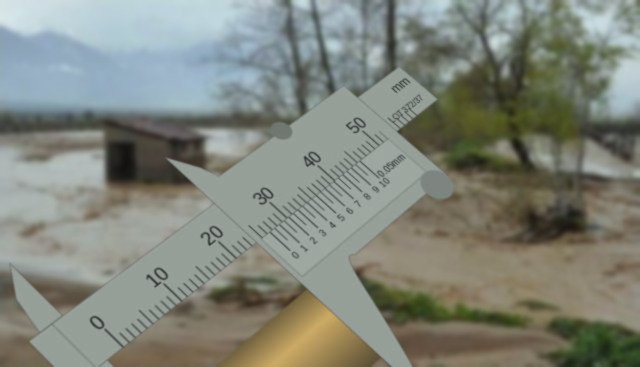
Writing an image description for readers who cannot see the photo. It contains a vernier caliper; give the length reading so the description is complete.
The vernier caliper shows 26.5 mm
